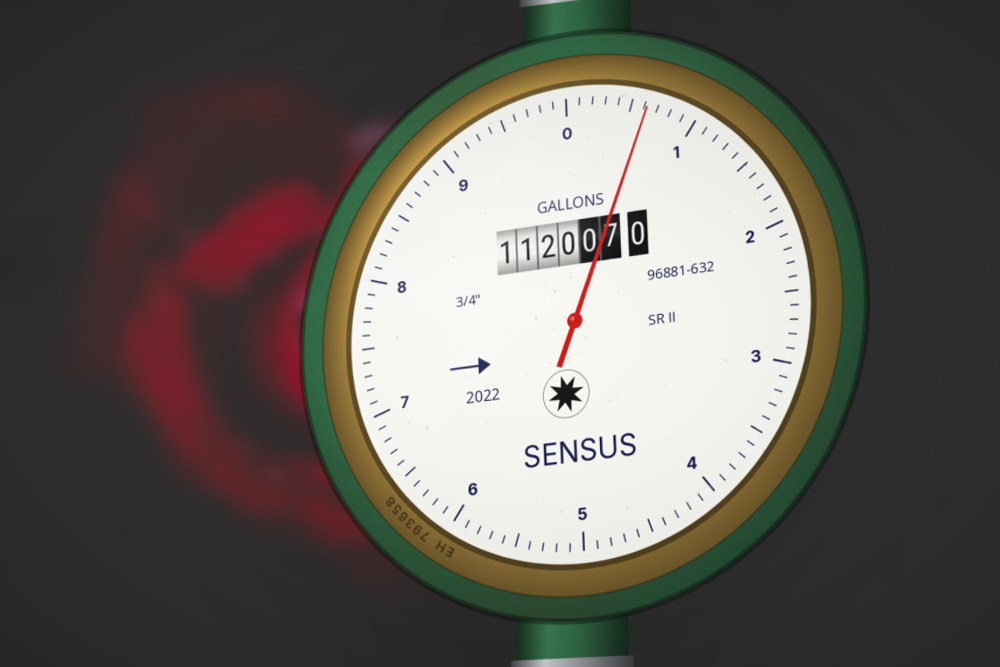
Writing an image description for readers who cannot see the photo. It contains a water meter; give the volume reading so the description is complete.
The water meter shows 1120070.6 gal
